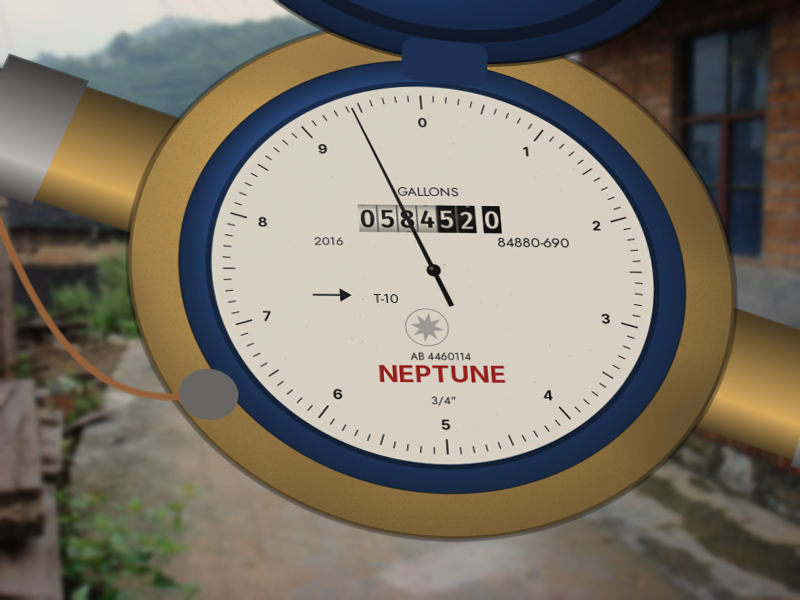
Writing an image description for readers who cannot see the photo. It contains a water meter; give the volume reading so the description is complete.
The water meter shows 584519.4 gal
